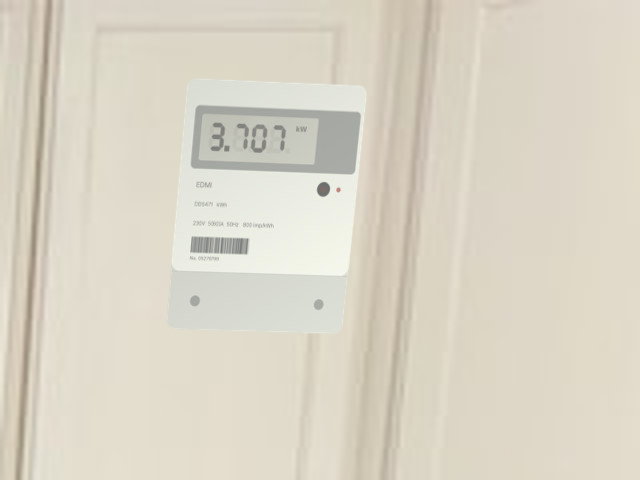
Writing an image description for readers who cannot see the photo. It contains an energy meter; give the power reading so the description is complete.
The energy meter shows 3.707 kW
